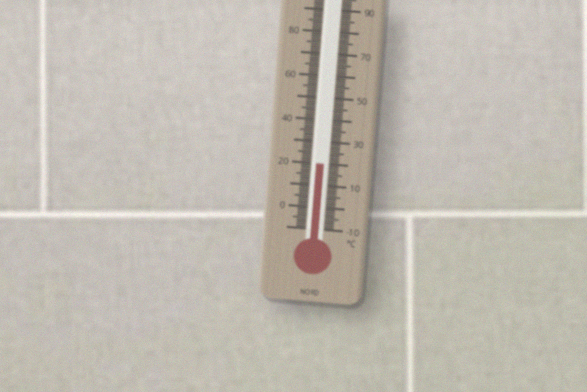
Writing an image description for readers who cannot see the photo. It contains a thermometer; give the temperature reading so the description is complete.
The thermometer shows 20 °C
